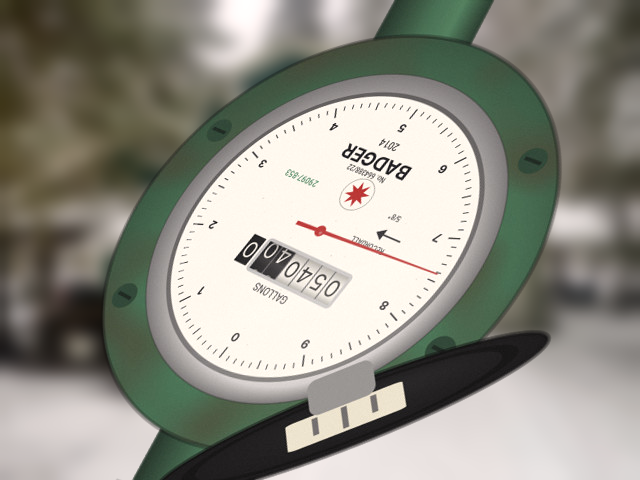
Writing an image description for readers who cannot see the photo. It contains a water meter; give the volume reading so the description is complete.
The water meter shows 540397.4 gal
